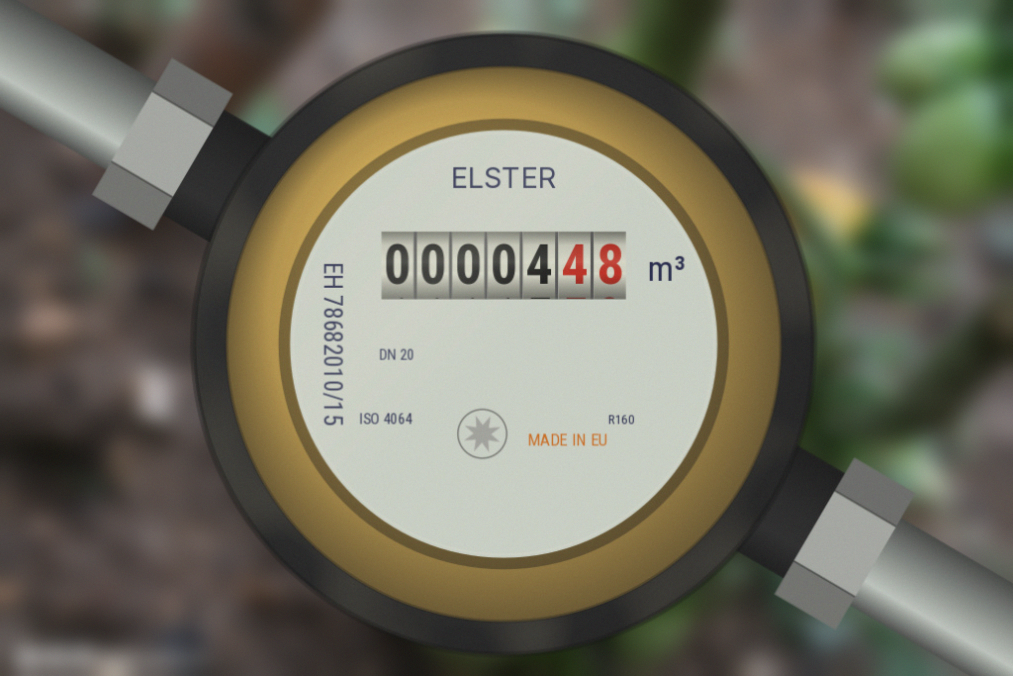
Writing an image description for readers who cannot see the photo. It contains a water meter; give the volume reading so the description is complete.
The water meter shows 4.48 m³
